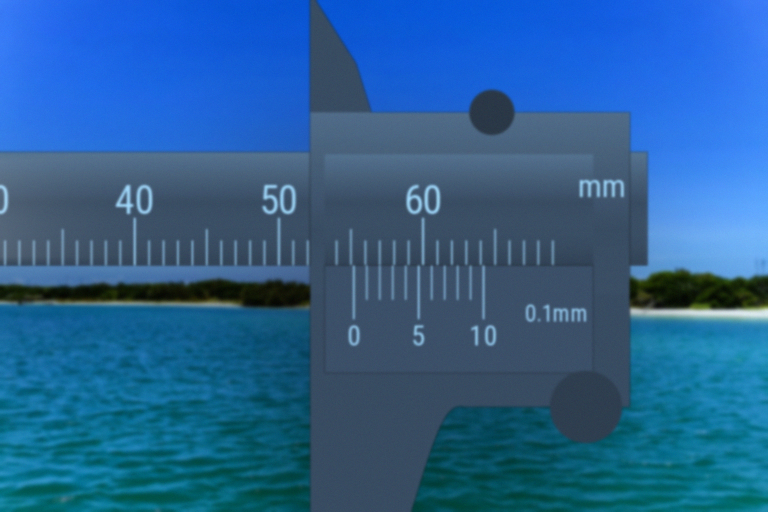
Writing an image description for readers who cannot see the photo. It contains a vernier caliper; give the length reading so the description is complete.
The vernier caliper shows 55.2 mm
